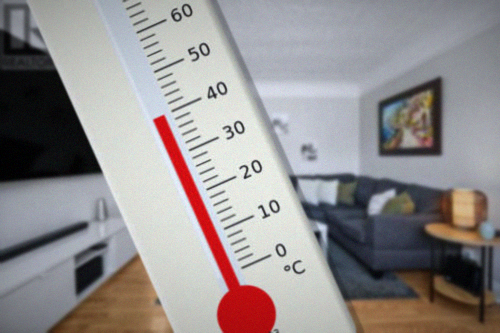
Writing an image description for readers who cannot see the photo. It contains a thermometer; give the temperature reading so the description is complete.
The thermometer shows 40 °C
